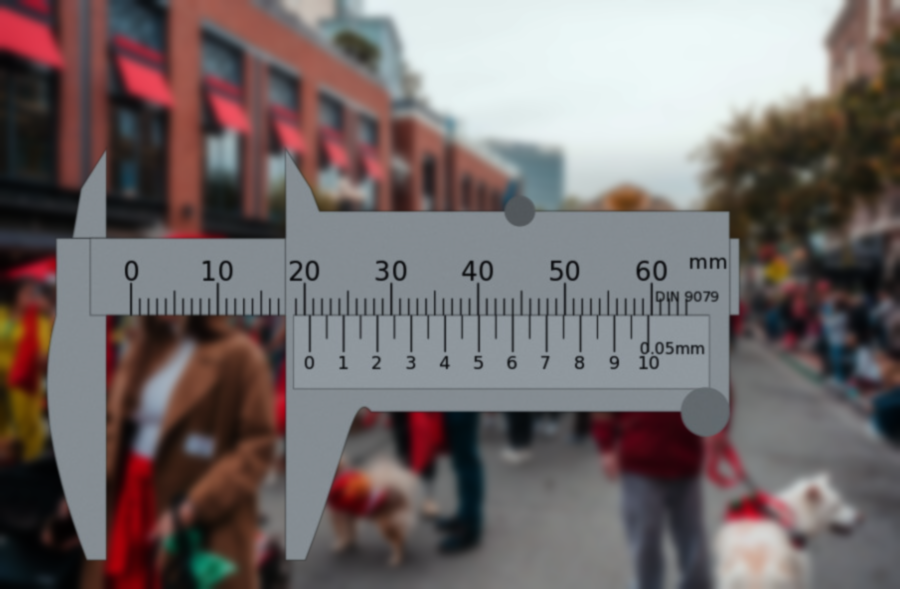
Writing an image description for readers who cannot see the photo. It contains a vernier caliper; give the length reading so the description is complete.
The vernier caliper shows 20.6 mm
